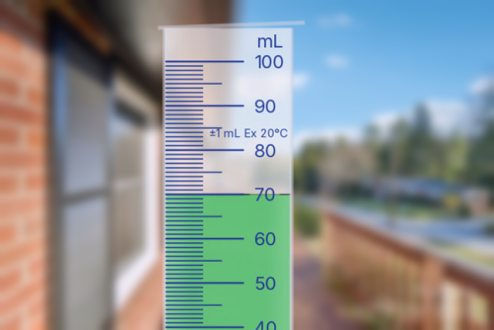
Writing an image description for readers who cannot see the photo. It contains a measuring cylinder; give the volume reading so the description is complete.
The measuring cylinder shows 70 mL
